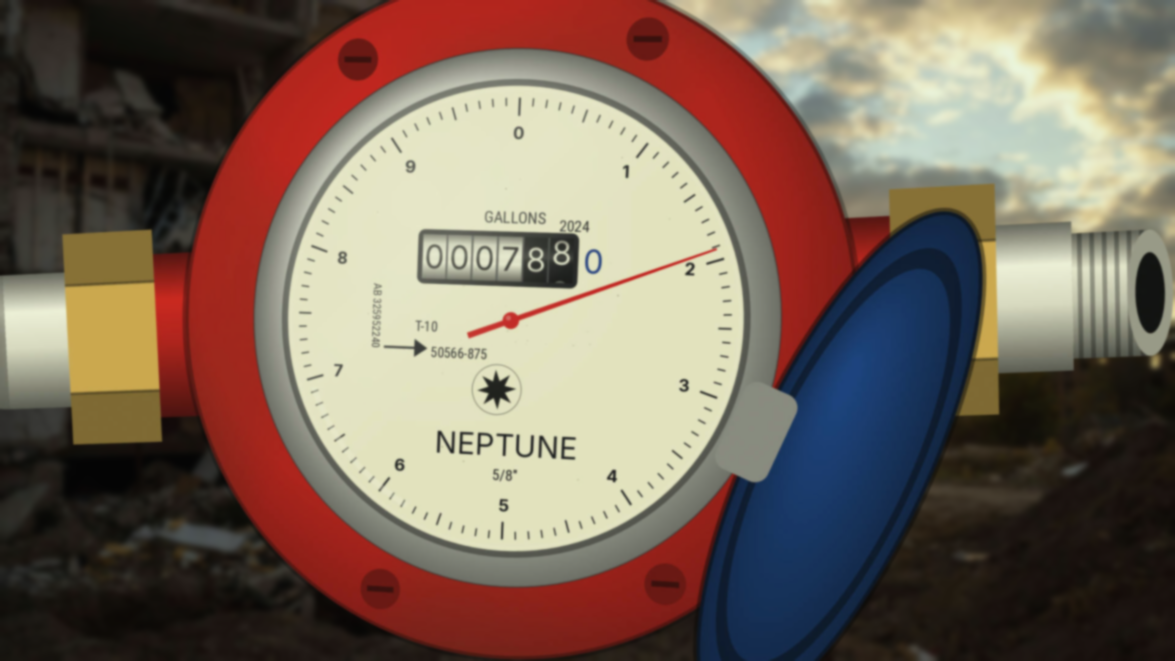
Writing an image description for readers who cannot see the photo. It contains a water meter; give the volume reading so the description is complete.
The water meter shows 7881.9 gal
